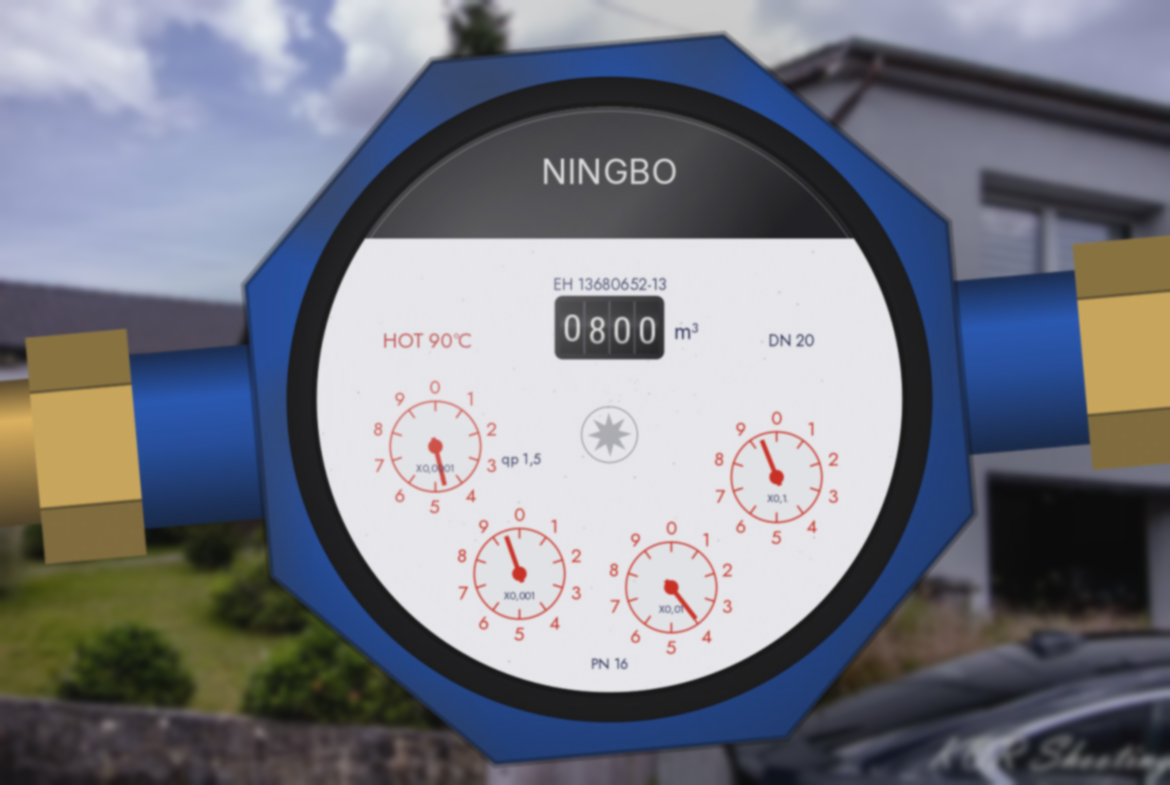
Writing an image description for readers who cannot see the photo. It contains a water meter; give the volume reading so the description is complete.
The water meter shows 799.9394 m³
